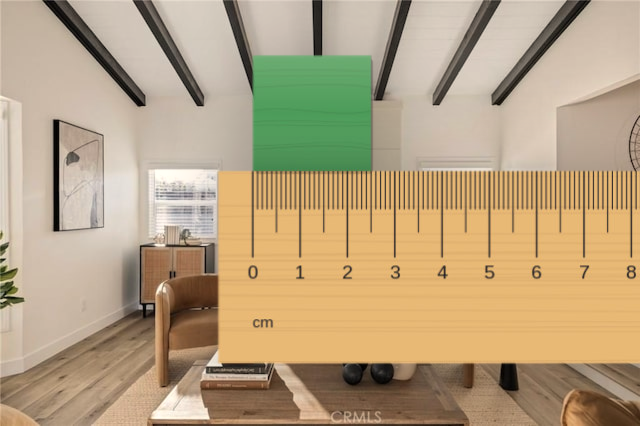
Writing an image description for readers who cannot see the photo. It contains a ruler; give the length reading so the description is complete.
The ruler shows 2.5 cm
